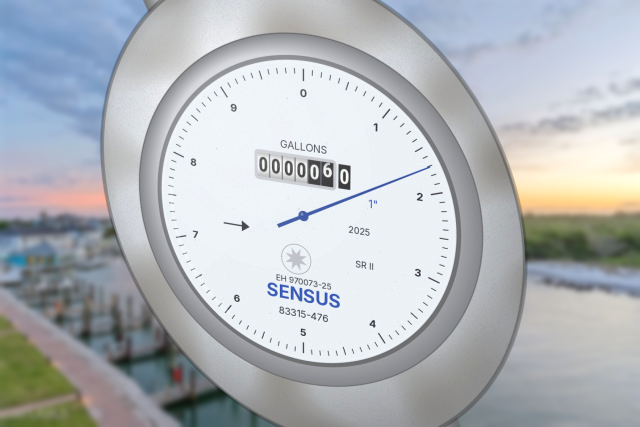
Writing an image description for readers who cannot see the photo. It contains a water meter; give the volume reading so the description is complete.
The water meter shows 61.7 gal
